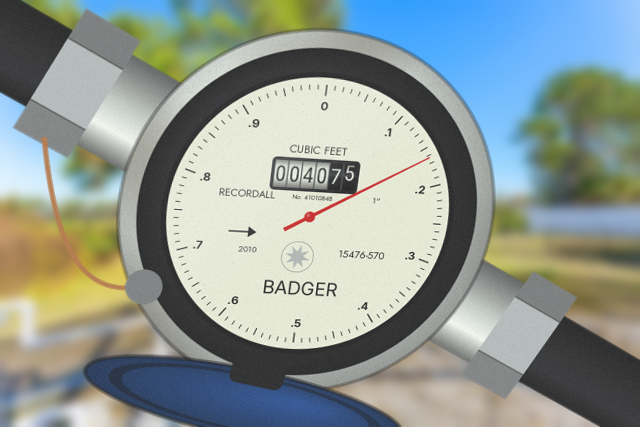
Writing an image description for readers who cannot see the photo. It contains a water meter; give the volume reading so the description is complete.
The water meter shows 4075.16 ft³
